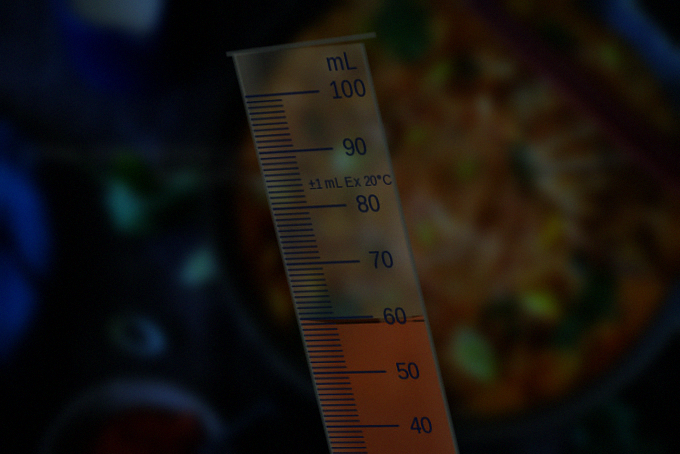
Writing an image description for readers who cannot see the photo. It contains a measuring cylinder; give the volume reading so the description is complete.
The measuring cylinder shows 59 mL
